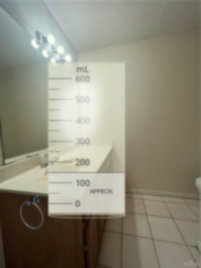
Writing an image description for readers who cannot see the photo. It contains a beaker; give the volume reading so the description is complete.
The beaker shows 150 mL
